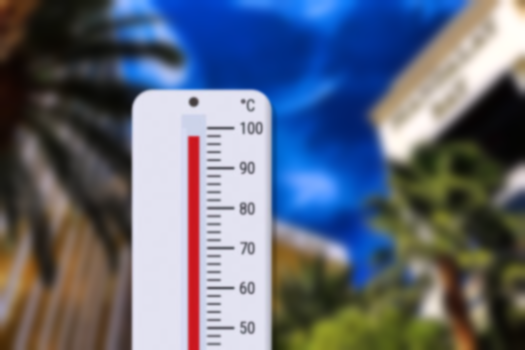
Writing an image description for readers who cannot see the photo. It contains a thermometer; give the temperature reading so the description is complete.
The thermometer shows 98 °C
